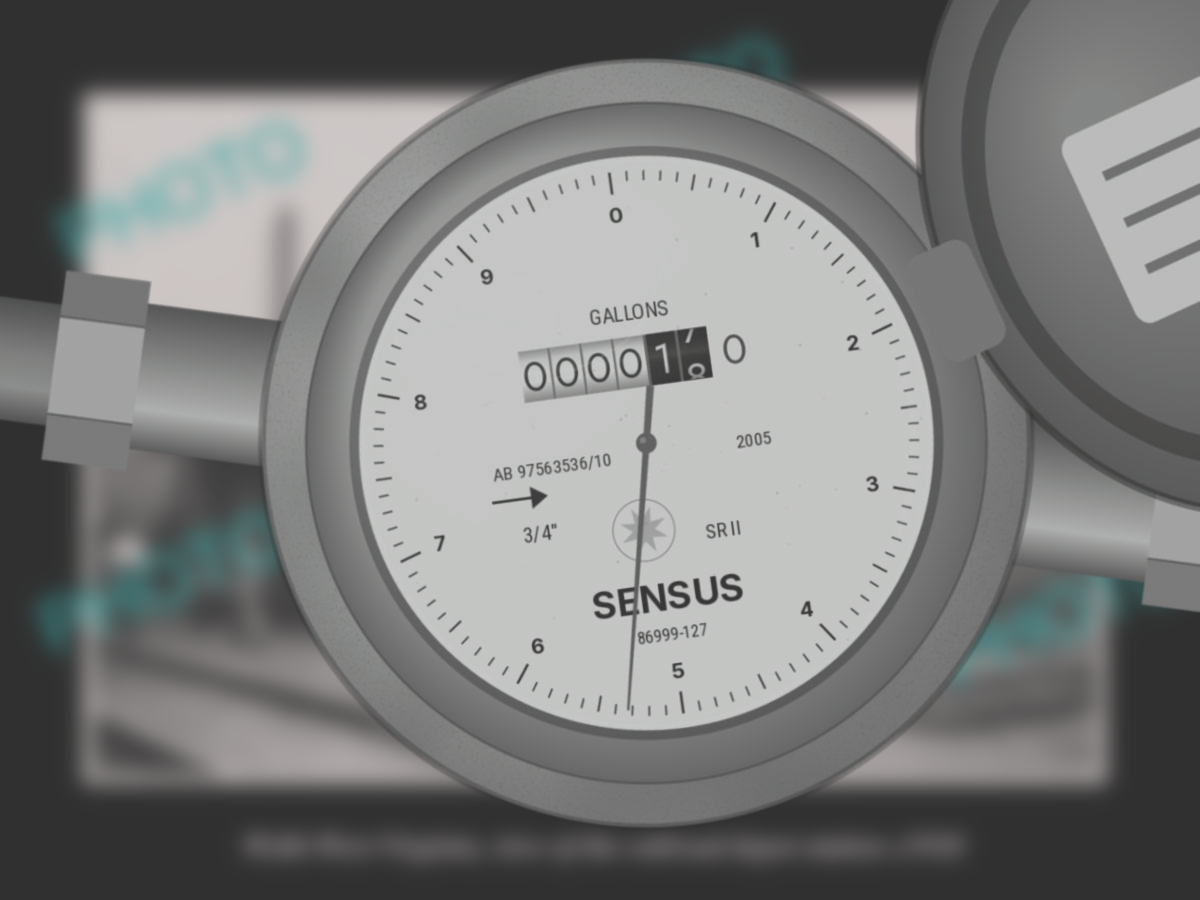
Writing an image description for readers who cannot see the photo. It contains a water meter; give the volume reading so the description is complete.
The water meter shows 175.3 gal
